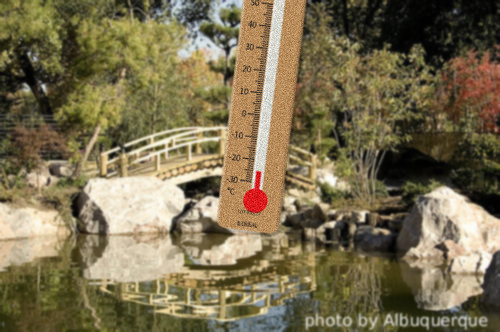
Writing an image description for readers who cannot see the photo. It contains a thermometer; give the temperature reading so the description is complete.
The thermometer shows -25 °C
